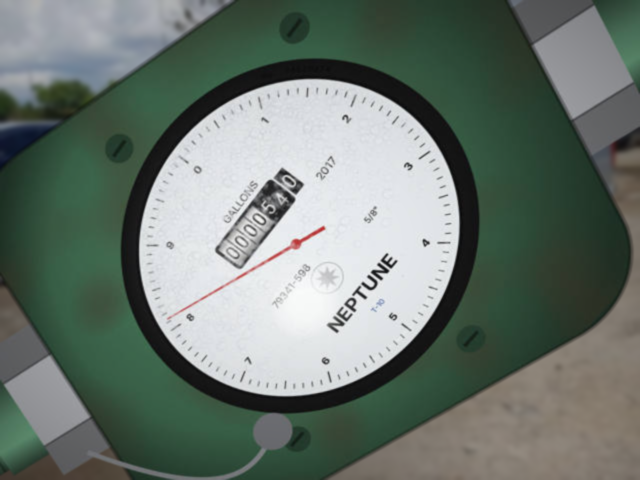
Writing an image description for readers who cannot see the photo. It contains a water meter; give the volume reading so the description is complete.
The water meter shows 538.1 gal
